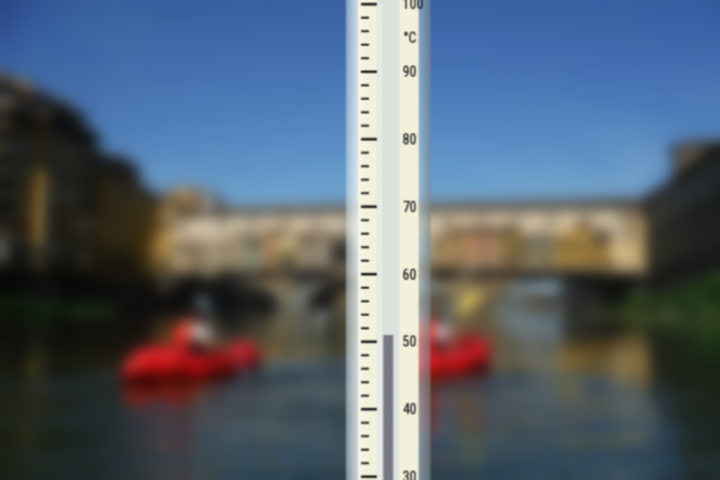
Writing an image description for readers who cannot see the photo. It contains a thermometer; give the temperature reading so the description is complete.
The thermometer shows 51 °C
